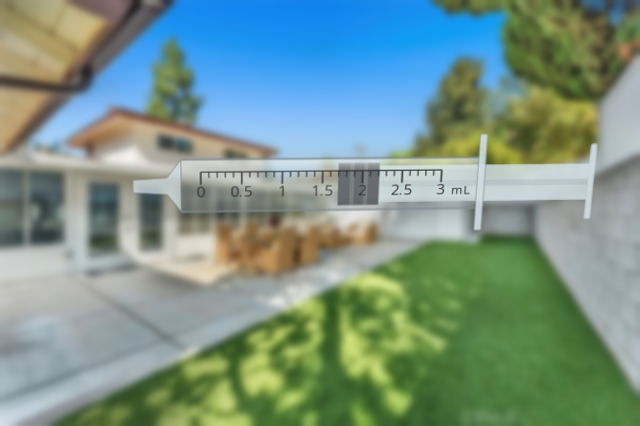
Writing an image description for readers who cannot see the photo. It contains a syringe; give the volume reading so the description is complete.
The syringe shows 1.7 mL
